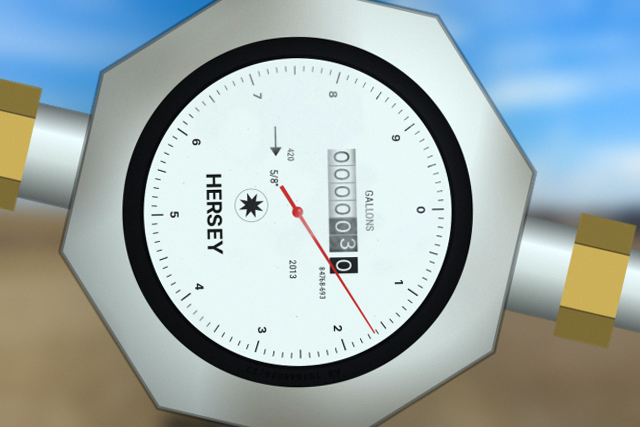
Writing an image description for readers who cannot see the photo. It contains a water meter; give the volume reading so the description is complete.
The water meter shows 31.6 gal
